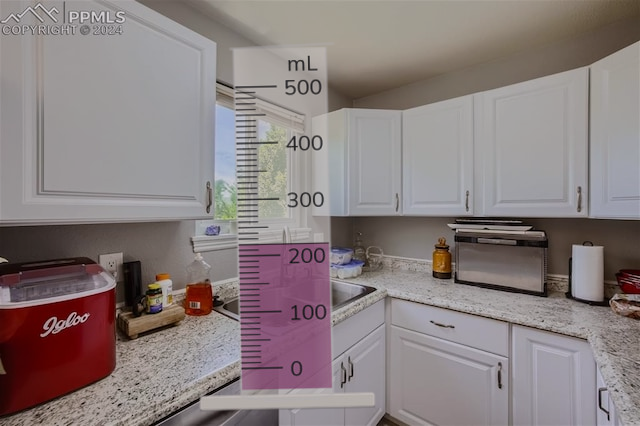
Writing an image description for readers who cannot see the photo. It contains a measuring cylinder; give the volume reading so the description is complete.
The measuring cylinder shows 220 mL
